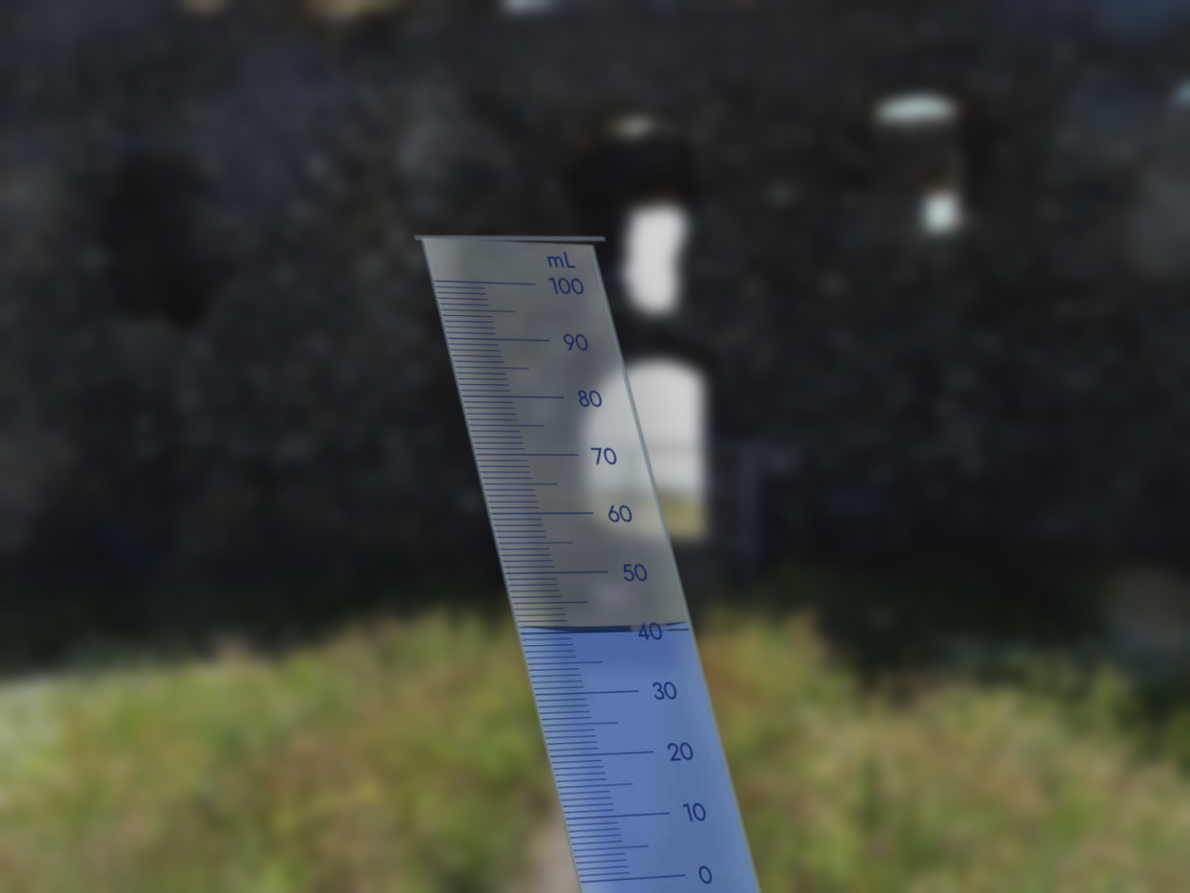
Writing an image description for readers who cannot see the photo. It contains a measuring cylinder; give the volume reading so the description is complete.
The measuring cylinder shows 40 mL
